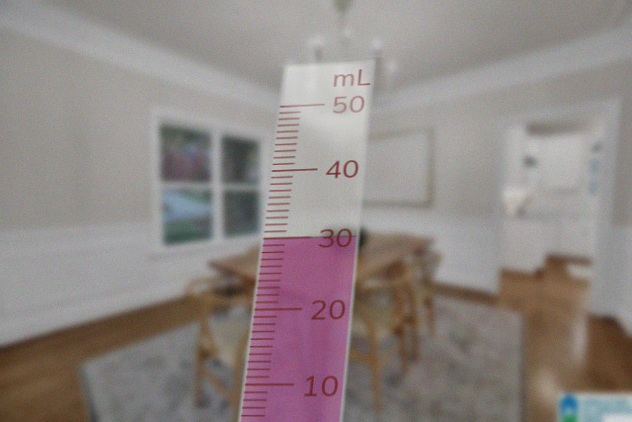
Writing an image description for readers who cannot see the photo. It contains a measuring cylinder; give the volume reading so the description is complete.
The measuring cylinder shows 30 mL
